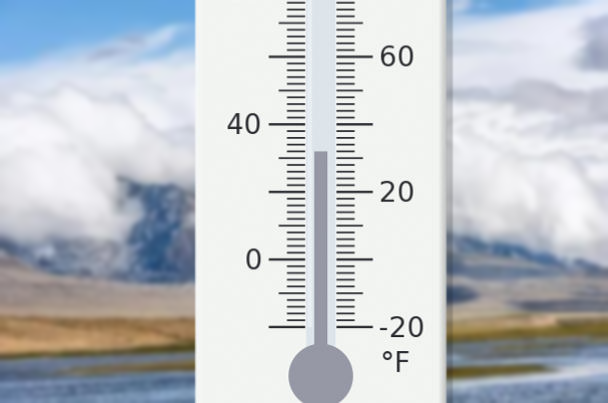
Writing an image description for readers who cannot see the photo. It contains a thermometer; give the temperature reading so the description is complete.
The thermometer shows 32 °F
